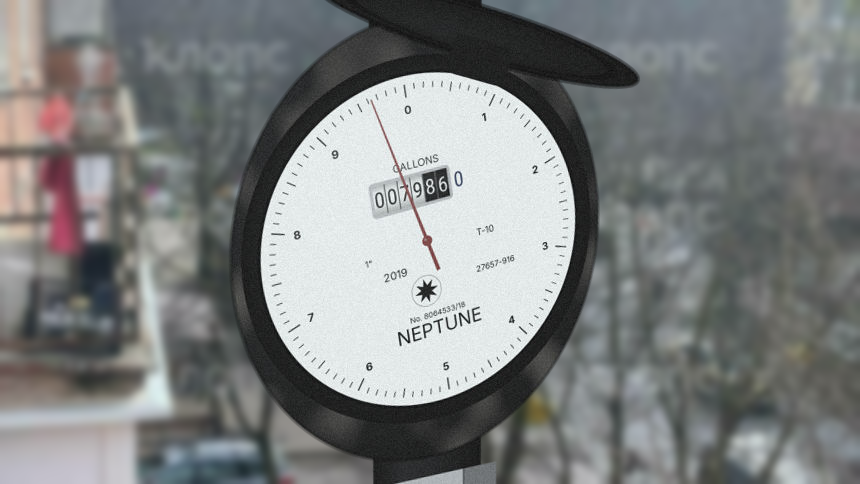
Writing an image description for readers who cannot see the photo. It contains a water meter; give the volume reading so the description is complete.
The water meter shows 79859.6 gal
